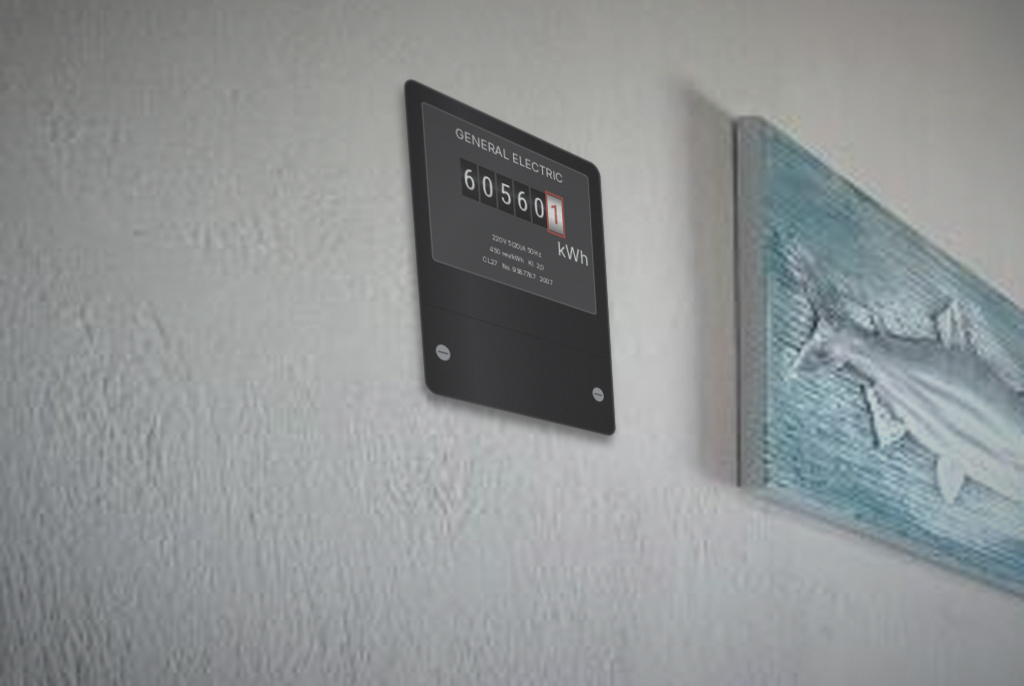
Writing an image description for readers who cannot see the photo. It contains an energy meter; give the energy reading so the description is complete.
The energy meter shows 60560.1 kWh
